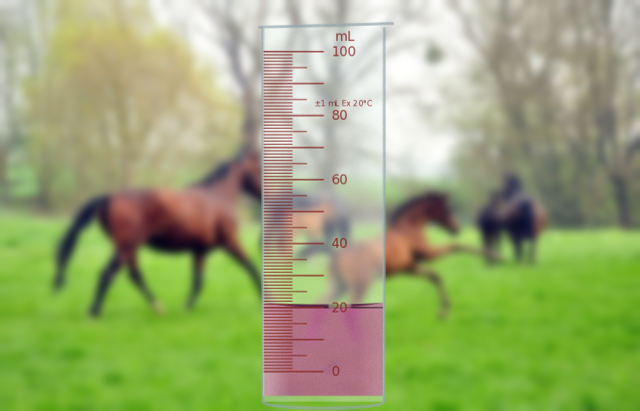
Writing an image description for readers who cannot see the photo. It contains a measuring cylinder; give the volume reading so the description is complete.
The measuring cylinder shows 20 mL
